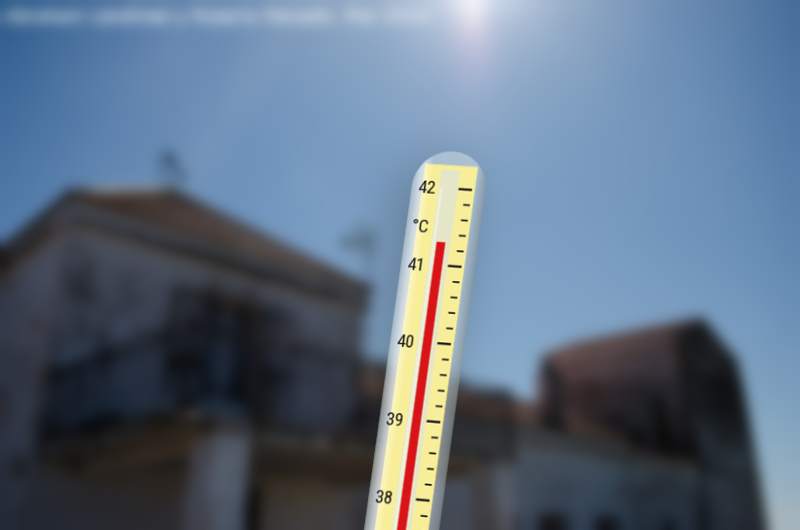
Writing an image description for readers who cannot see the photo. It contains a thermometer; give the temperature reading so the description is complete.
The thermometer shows 41.3 °C
